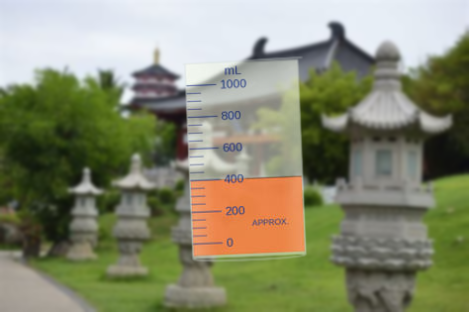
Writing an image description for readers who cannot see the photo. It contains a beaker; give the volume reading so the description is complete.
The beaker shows 400 mL
